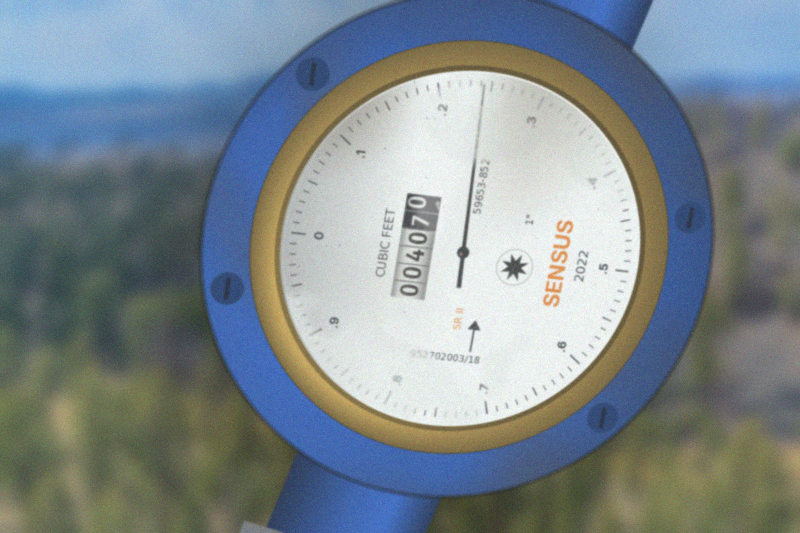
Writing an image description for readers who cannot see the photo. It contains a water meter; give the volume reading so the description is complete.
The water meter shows 4070.24 ft³
